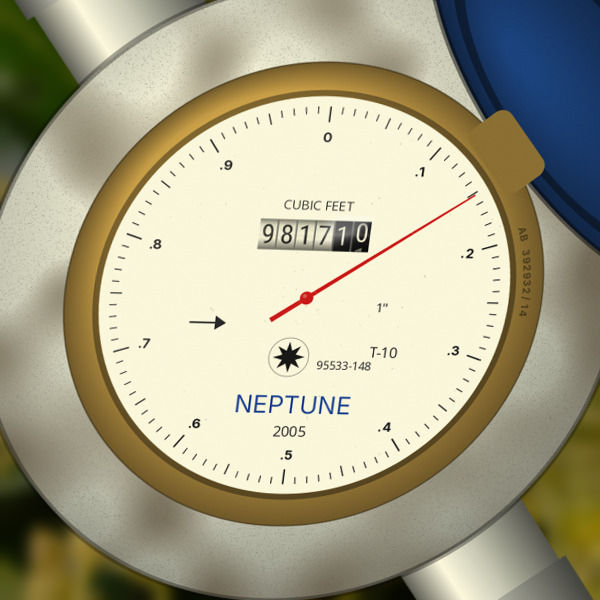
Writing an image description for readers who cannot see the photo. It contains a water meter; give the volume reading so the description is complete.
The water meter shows 981710.15 ft³
